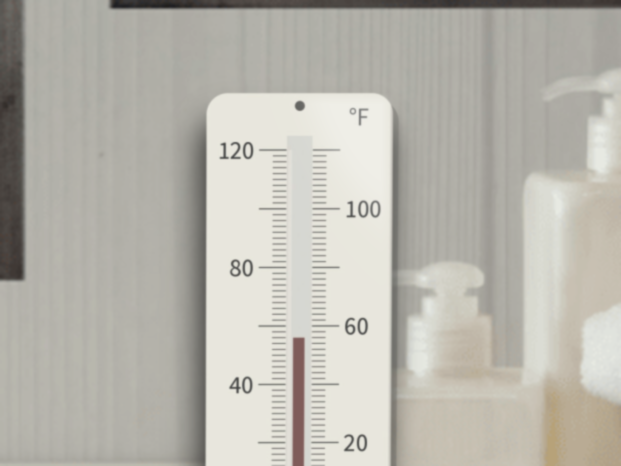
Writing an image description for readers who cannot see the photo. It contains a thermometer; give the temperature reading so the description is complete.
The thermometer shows 56 °F
